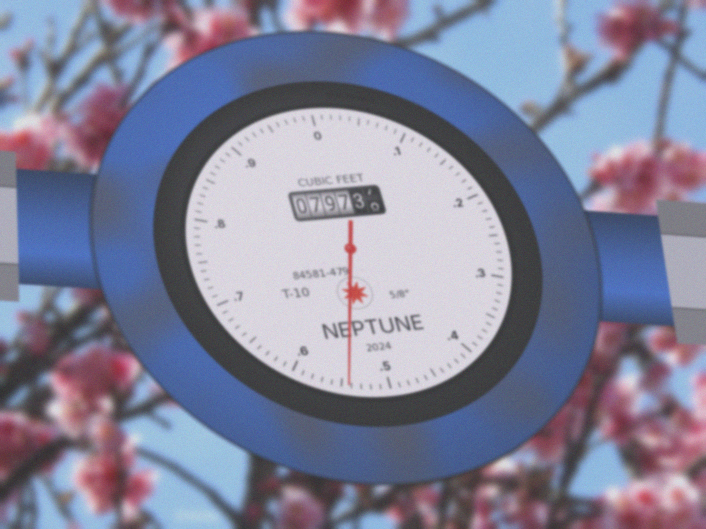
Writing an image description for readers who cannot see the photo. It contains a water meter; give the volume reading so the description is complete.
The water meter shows 79737.54 ft³
